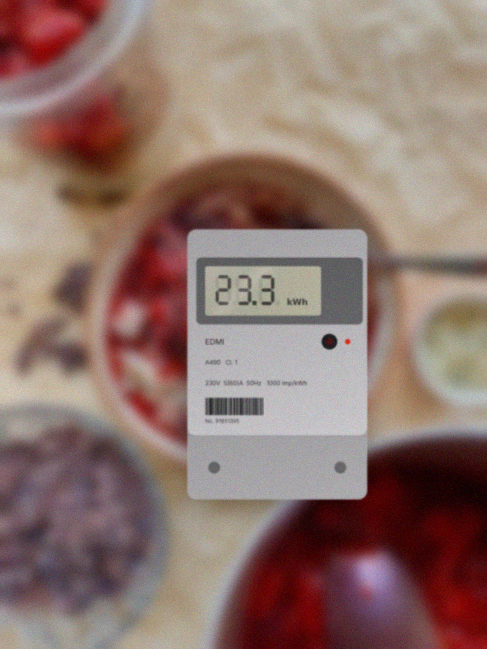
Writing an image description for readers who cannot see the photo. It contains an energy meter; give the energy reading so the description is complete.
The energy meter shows 23.3 kWh
